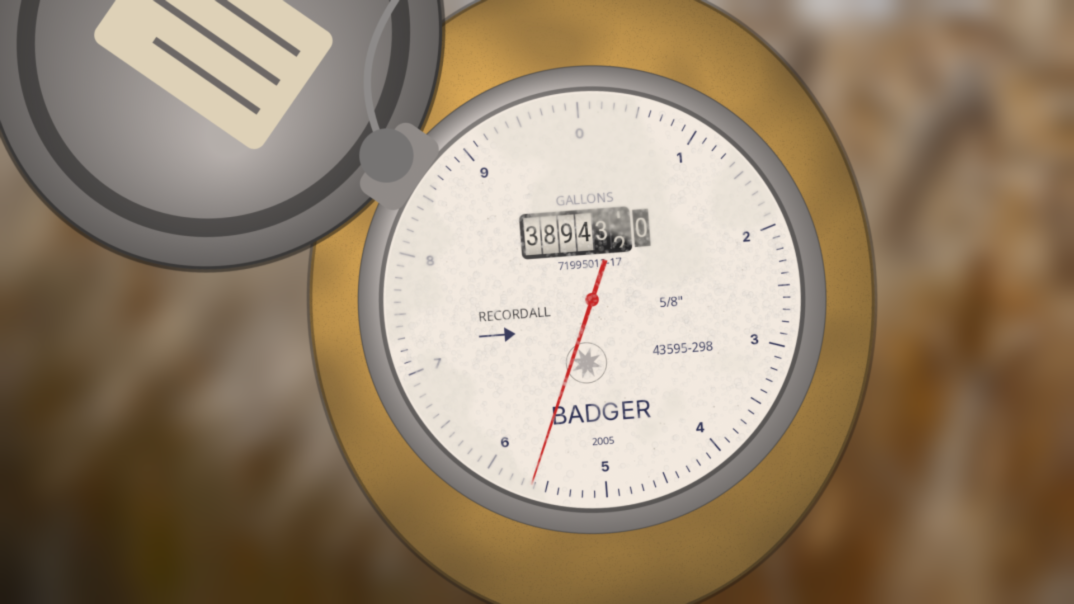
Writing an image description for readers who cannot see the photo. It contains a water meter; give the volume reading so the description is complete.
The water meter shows 3894315.6 gal
